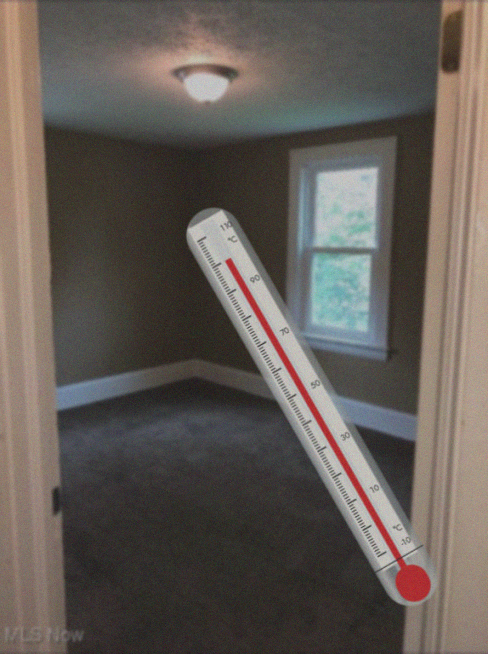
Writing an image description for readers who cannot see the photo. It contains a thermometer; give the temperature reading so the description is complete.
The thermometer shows 100 °C
